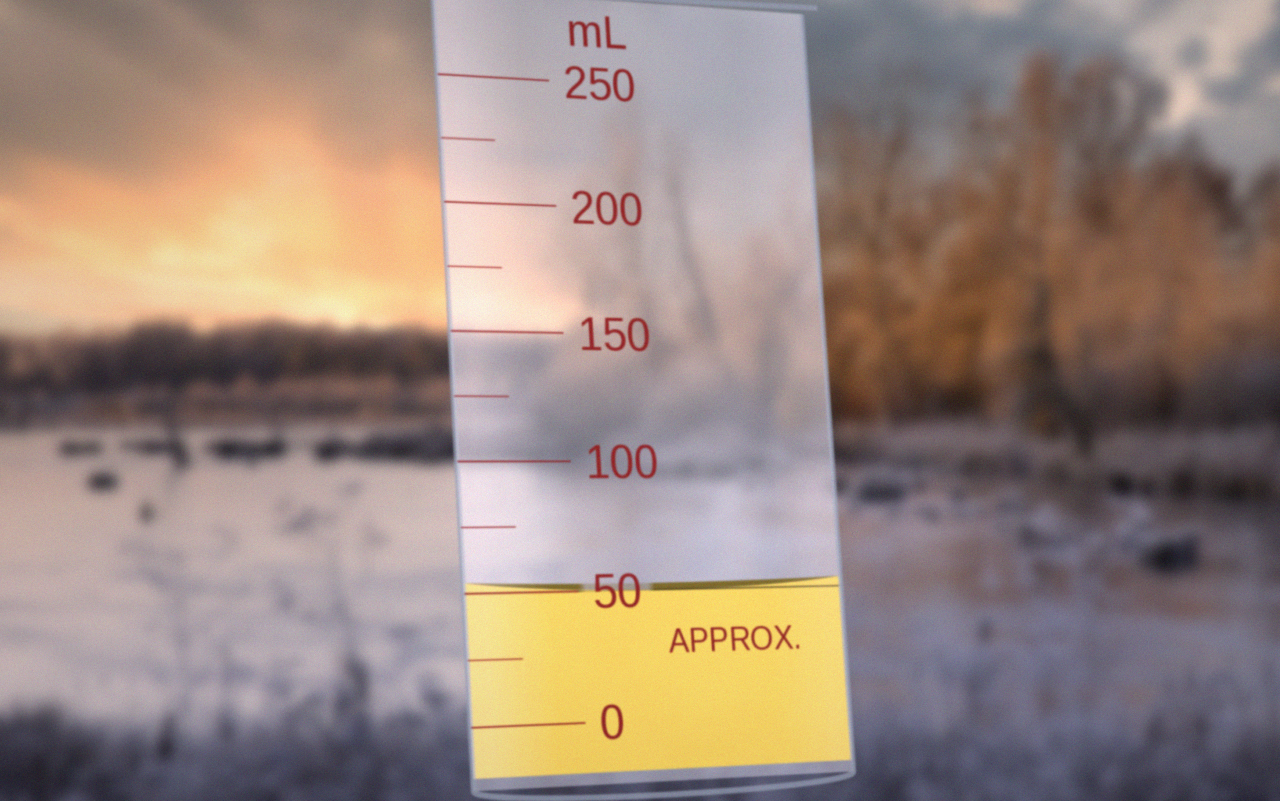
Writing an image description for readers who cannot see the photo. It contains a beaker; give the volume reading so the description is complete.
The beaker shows 50 mL
